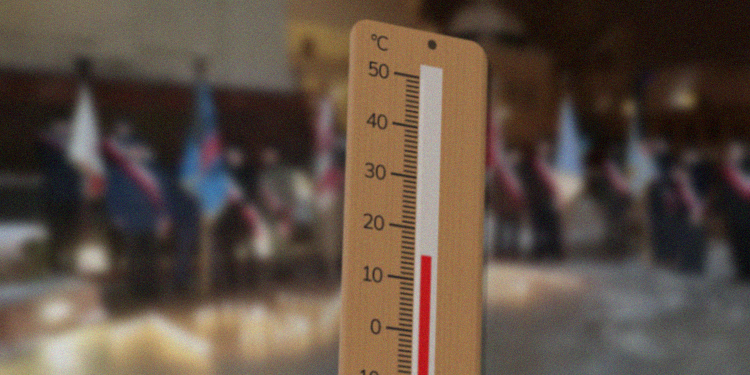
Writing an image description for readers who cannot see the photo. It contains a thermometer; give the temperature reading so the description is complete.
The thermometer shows 15 °C
